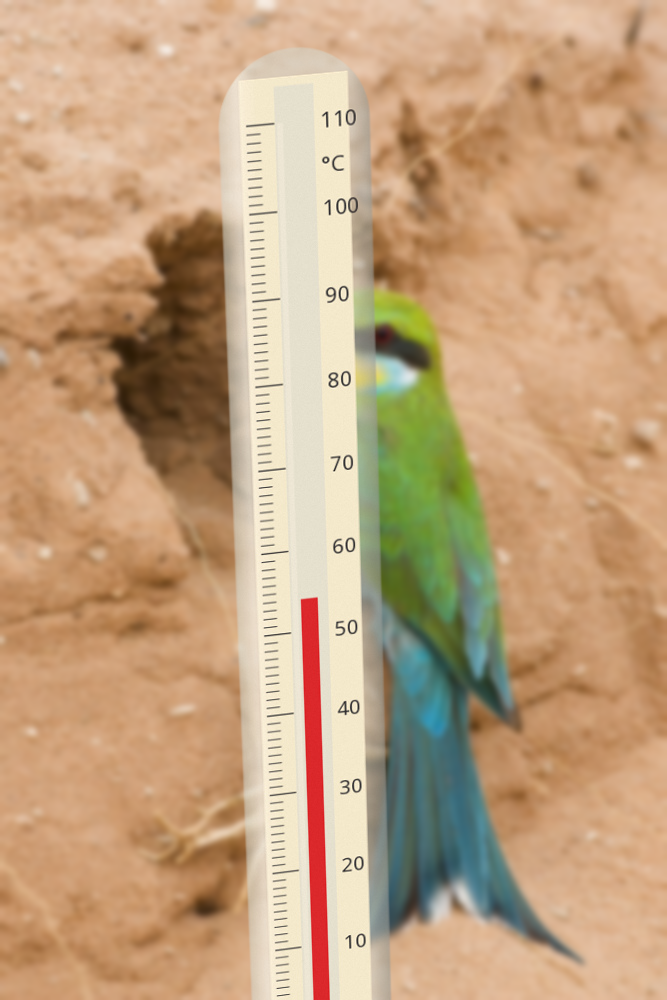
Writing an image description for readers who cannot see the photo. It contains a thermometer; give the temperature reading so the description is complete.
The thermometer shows 54 °C
